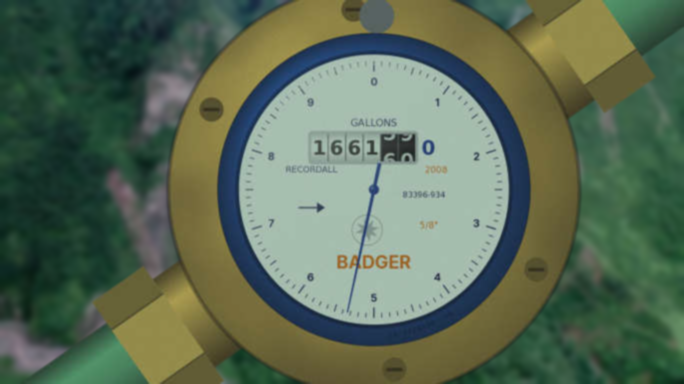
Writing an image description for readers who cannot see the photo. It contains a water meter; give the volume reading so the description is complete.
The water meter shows 1661595.3 gal
